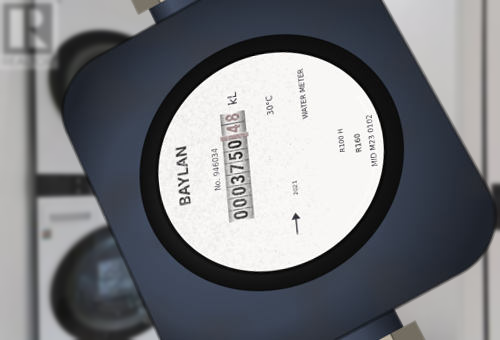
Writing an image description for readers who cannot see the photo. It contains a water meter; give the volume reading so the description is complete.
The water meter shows 3750.48 kL
